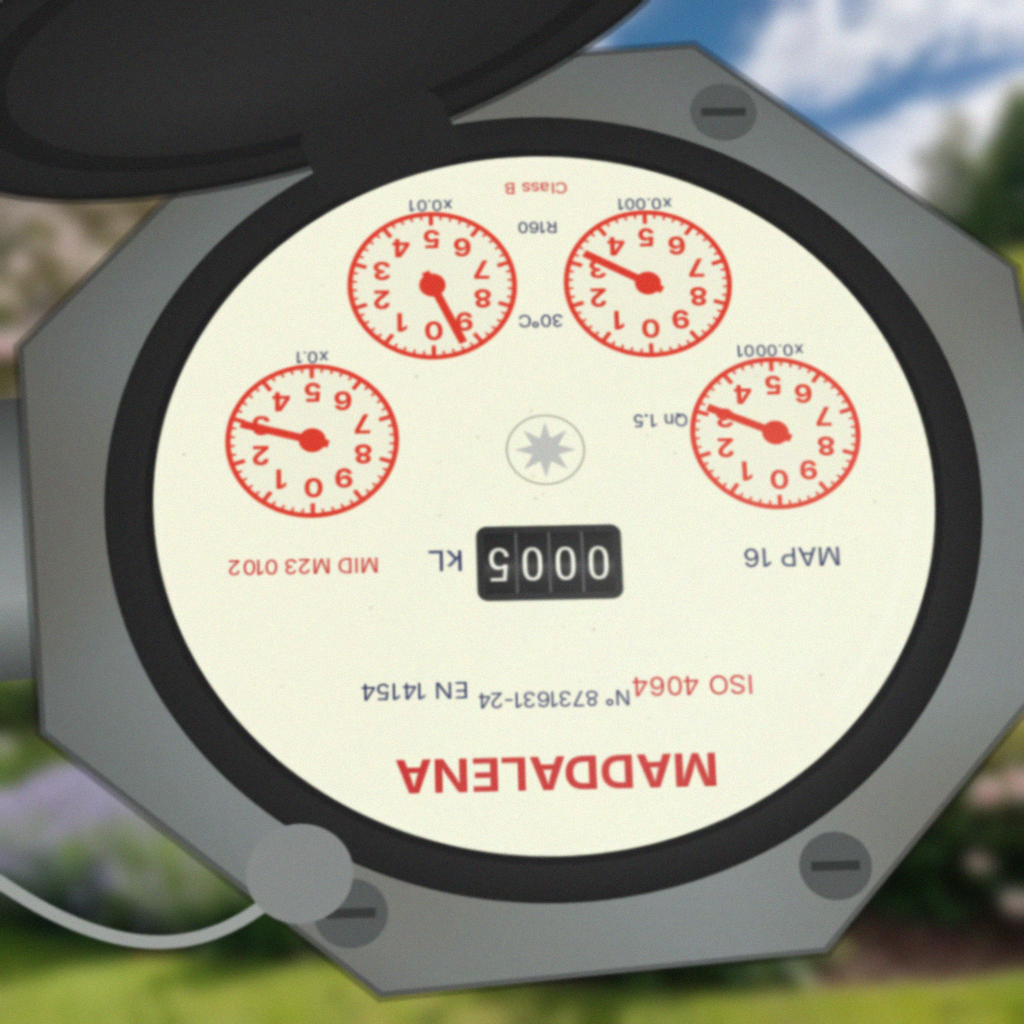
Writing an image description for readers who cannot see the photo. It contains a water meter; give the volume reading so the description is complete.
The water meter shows 5.2933 kL
